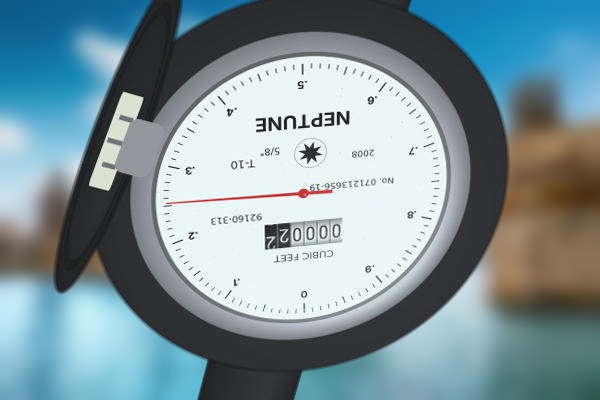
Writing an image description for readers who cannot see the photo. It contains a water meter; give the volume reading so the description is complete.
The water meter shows 22.25 ft³
